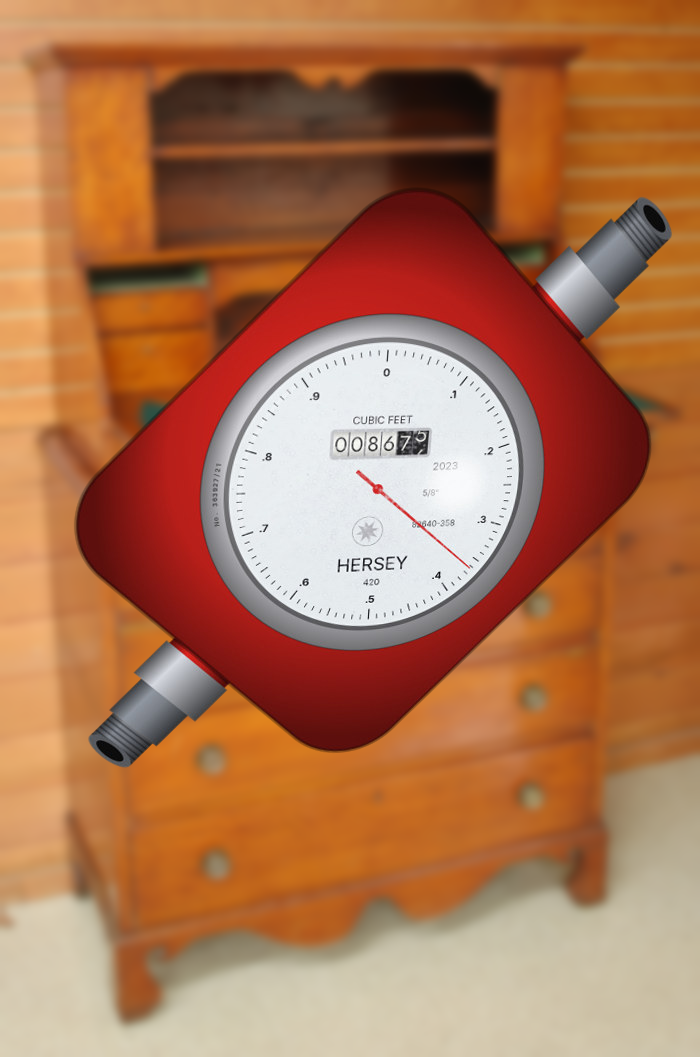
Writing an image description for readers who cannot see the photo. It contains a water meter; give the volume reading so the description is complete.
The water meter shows 8675.36 ft³
